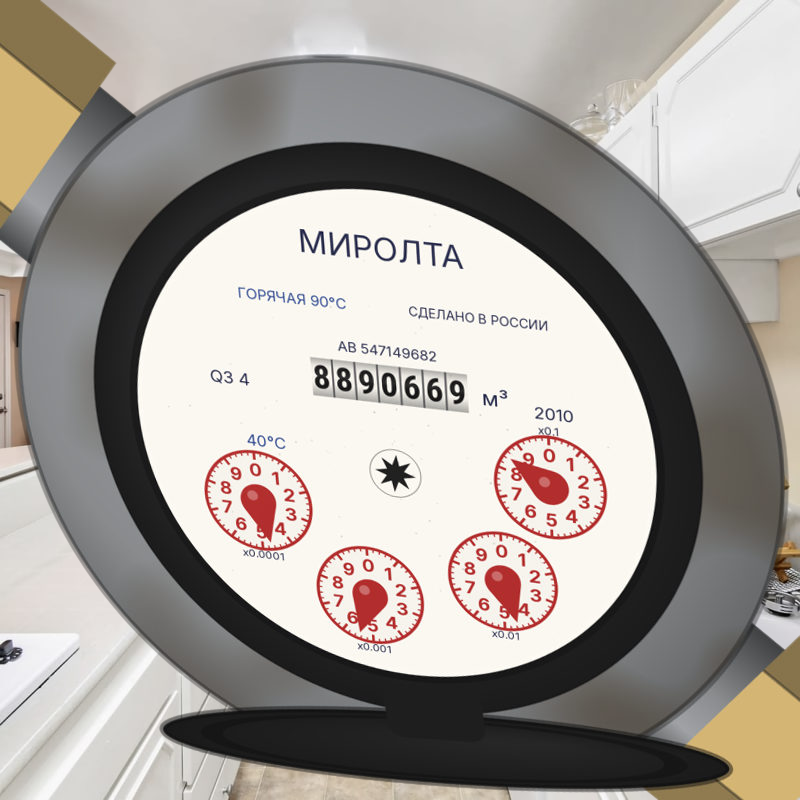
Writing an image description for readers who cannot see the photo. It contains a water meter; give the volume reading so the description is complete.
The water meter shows 8890669.8454 m³
